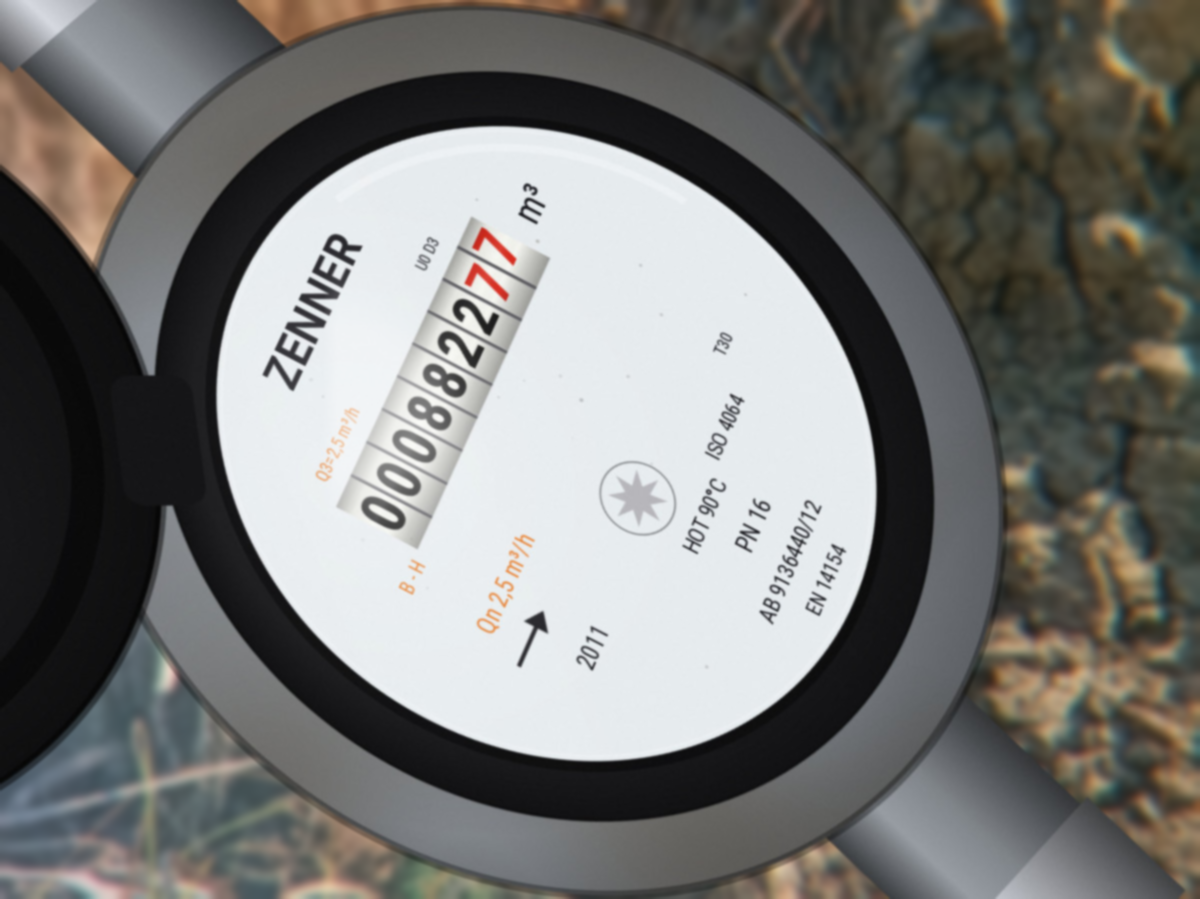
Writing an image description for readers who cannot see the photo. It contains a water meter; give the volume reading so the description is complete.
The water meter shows 8822.77 m³
